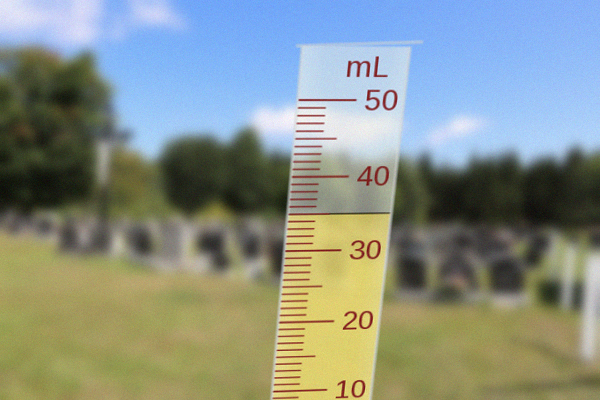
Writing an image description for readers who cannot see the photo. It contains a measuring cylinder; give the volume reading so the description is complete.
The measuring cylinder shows 35 mL
